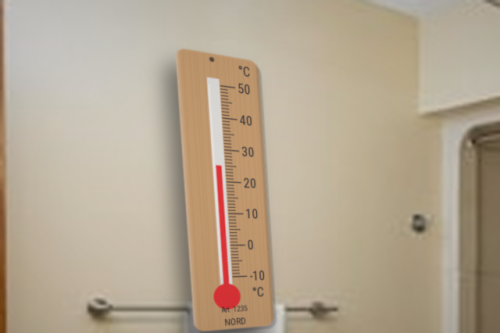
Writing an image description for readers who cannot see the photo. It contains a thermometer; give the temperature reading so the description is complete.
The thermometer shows 25 °C
